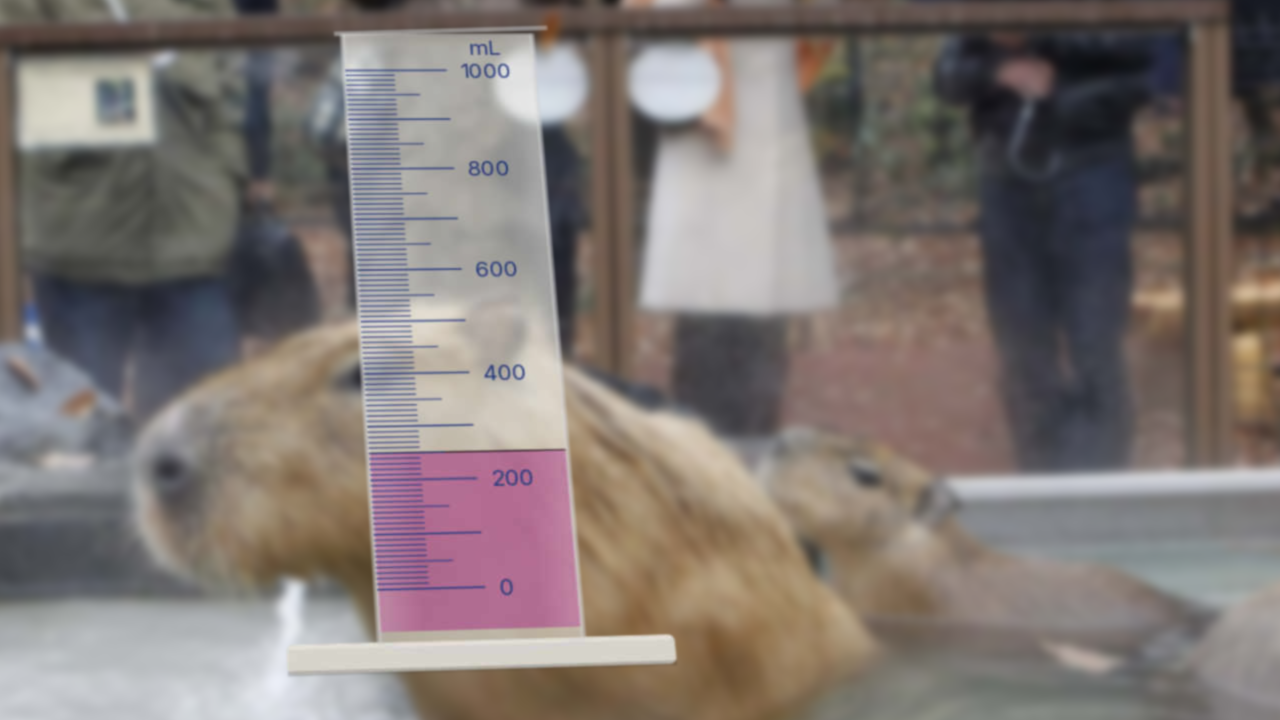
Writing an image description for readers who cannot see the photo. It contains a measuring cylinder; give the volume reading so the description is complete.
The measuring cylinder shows 250 mL
